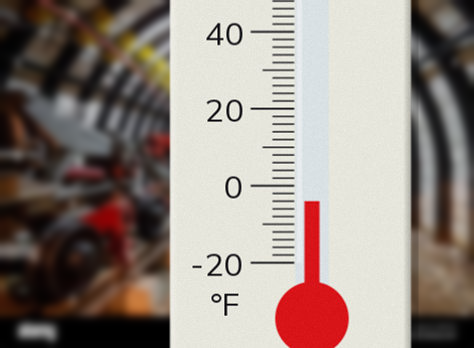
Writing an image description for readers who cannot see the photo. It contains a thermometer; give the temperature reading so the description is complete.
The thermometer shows -4 °F
